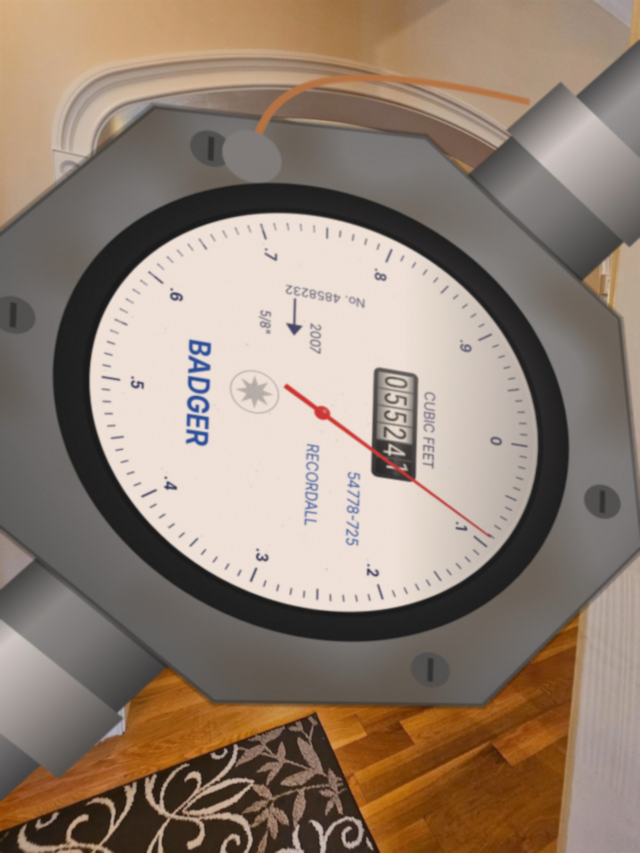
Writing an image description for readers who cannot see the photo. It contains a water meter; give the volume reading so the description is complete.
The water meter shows 55241.09 ft³
